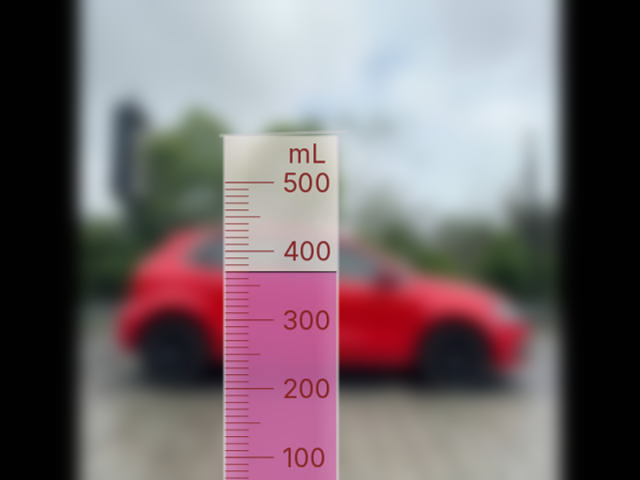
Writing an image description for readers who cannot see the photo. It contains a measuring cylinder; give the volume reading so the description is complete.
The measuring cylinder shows 370 mL
